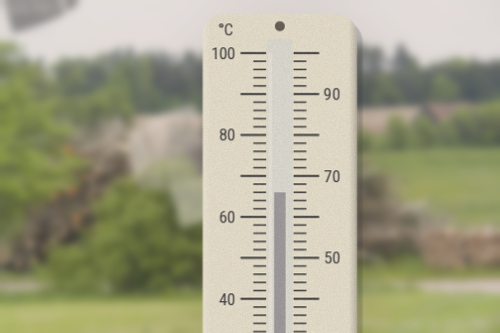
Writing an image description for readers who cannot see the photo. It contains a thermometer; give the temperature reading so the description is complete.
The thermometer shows 66 °C
